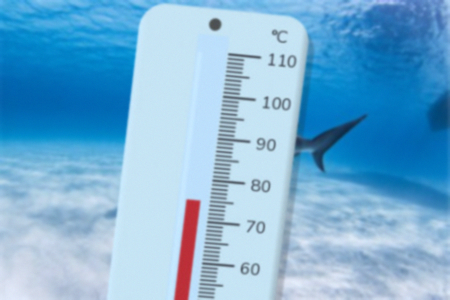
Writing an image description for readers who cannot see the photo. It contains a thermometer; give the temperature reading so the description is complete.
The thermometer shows 75 °C
